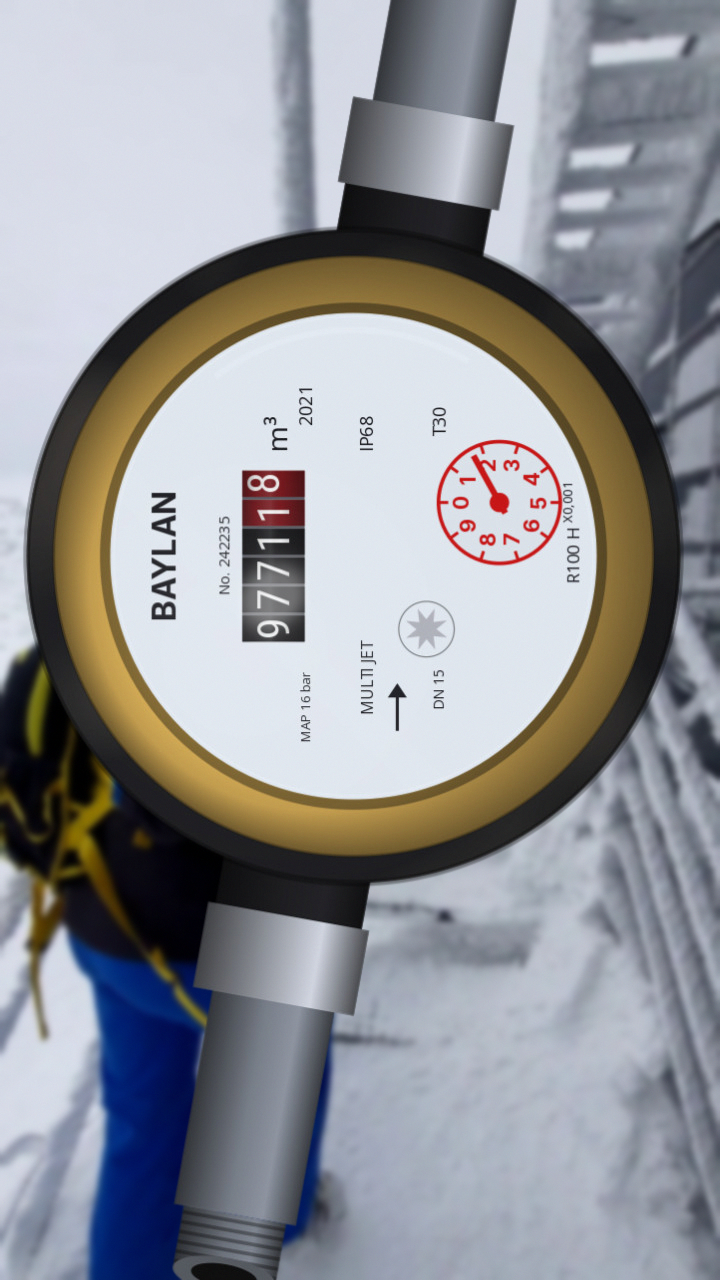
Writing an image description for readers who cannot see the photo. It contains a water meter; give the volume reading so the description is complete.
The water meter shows 9771.181 m³
